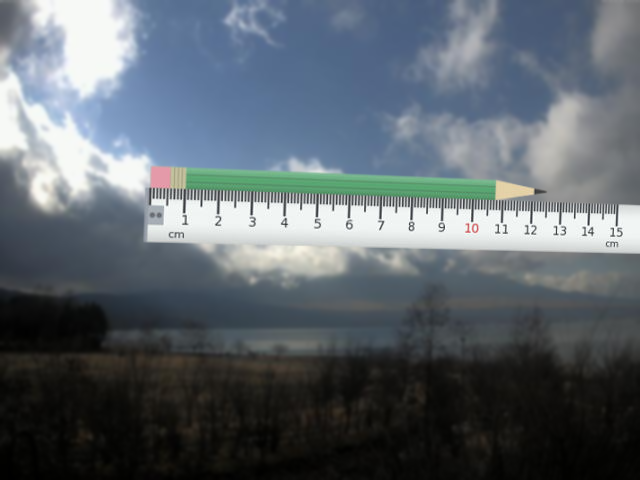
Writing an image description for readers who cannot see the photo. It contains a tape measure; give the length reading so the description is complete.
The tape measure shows 12.5 cm
